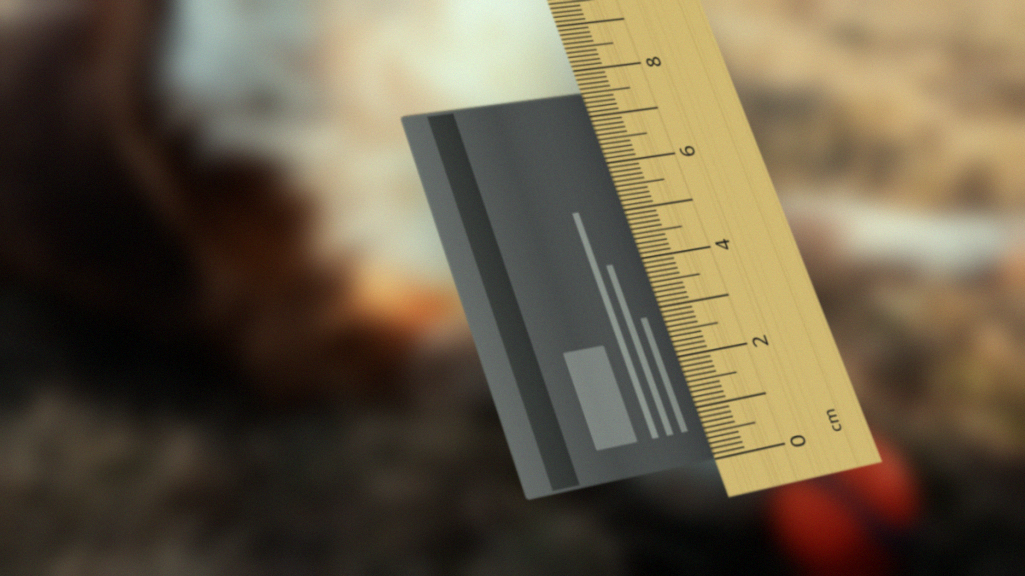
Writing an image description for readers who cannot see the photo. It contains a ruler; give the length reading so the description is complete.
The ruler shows 7.5 cm
